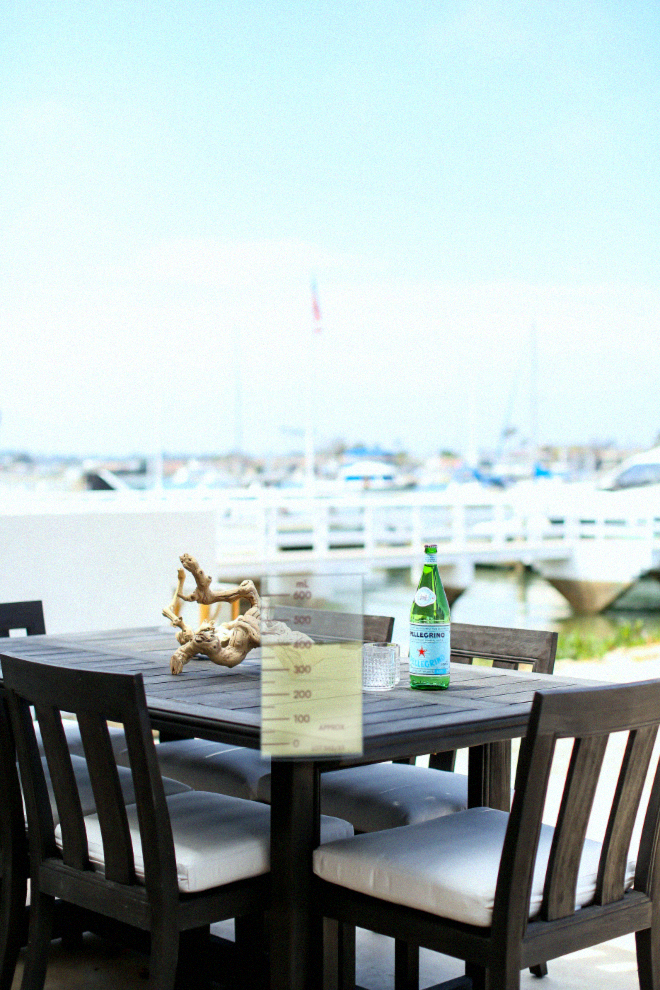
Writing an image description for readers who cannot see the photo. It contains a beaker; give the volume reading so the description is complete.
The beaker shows 400 mL
